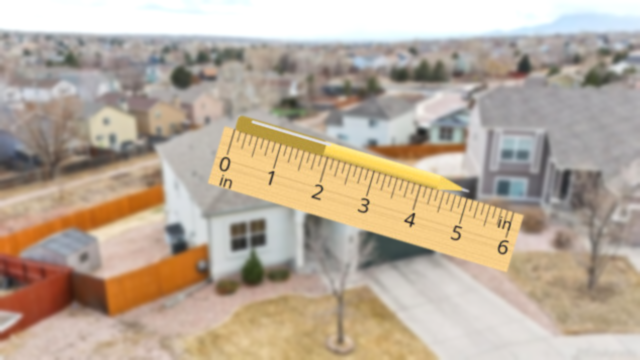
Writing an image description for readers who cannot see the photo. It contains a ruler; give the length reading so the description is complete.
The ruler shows 5 in
